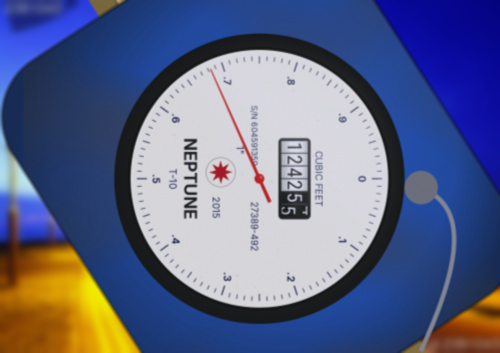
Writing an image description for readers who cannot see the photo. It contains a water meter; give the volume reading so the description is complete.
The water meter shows 124254.68 ft³
